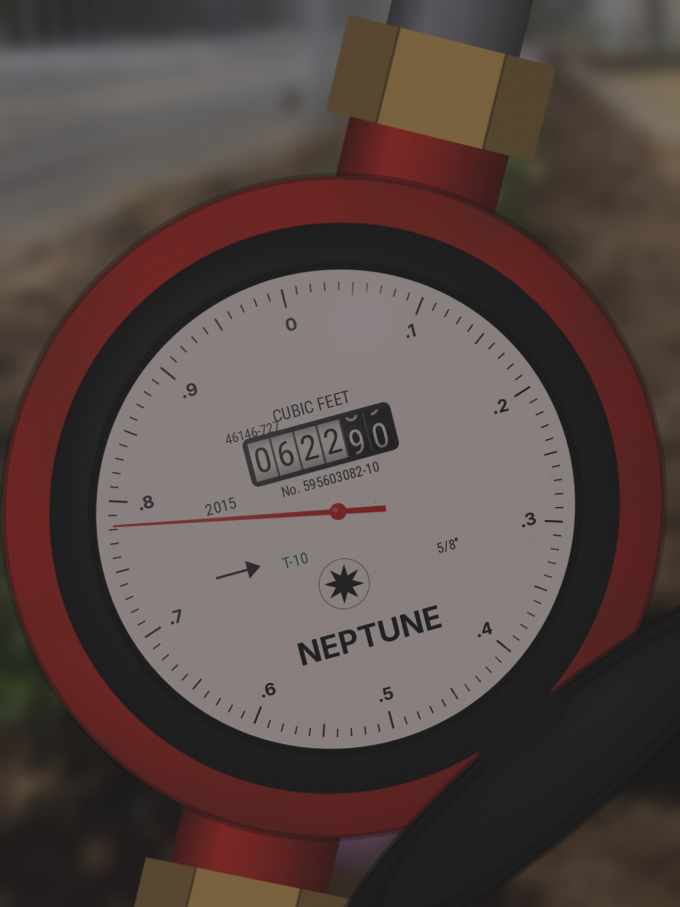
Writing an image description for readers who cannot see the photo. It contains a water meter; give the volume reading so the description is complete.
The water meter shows 62289.78 ft³
